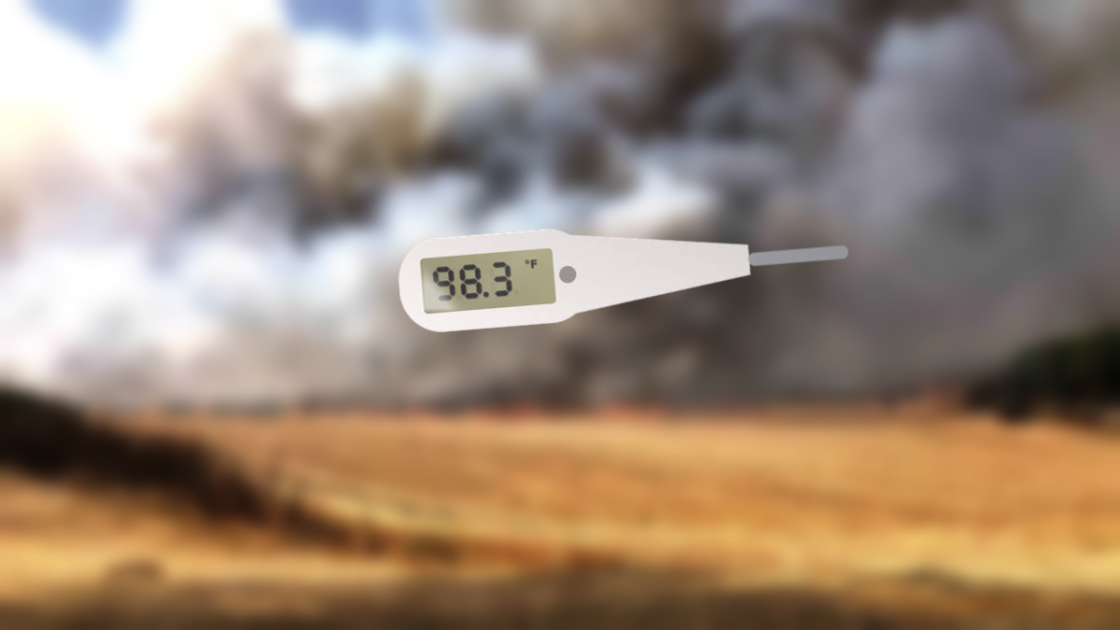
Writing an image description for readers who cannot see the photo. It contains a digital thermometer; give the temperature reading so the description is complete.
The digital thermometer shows 98.3 °F
